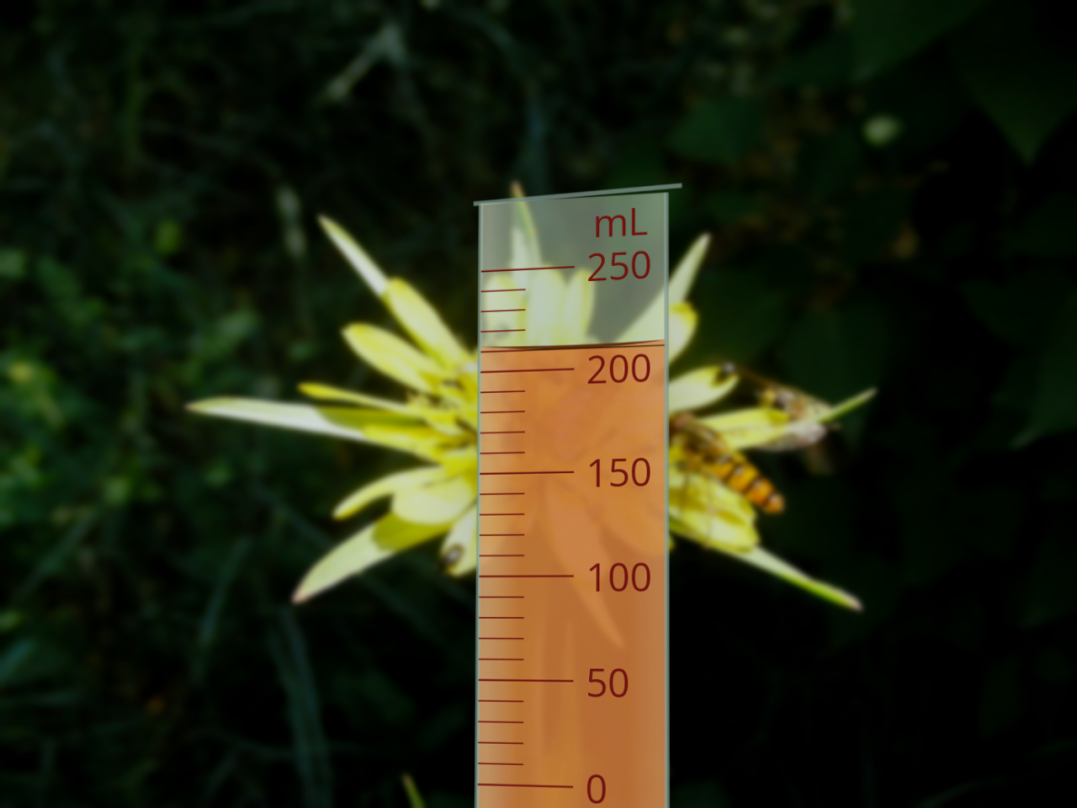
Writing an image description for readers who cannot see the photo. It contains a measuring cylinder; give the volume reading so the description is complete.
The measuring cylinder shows 210 mL
